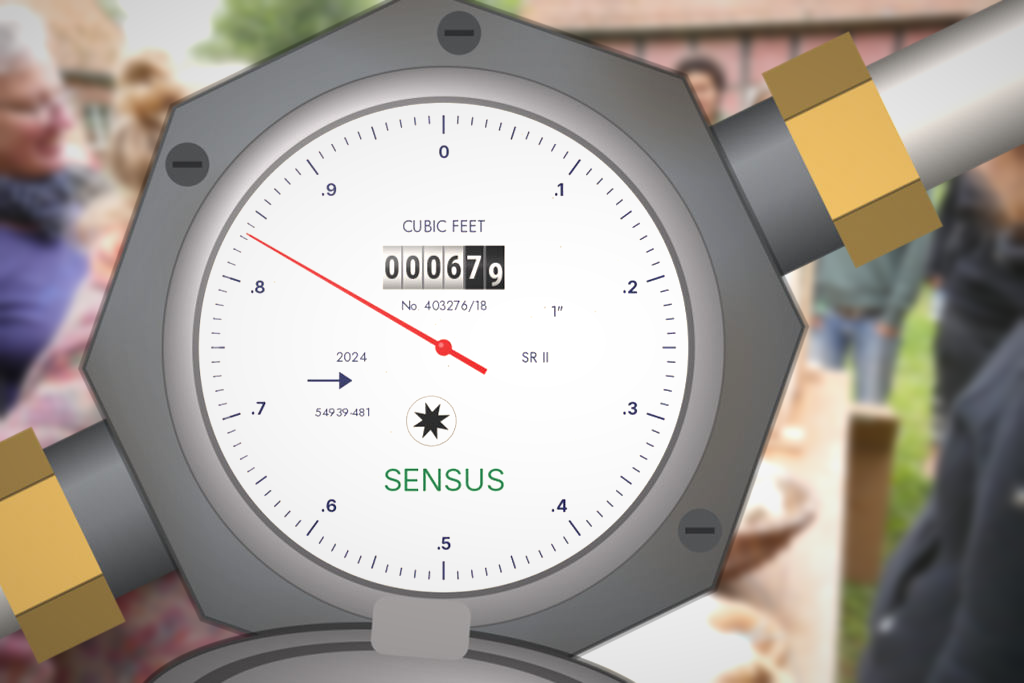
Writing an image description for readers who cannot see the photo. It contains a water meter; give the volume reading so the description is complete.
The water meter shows 678.83 ft³
